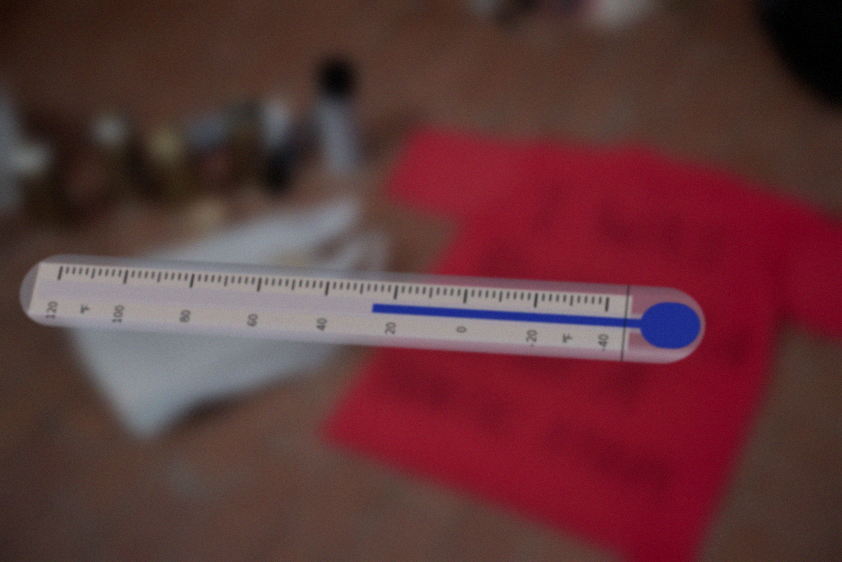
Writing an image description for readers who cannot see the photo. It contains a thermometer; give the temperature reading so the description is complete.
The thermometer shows 26 °F
